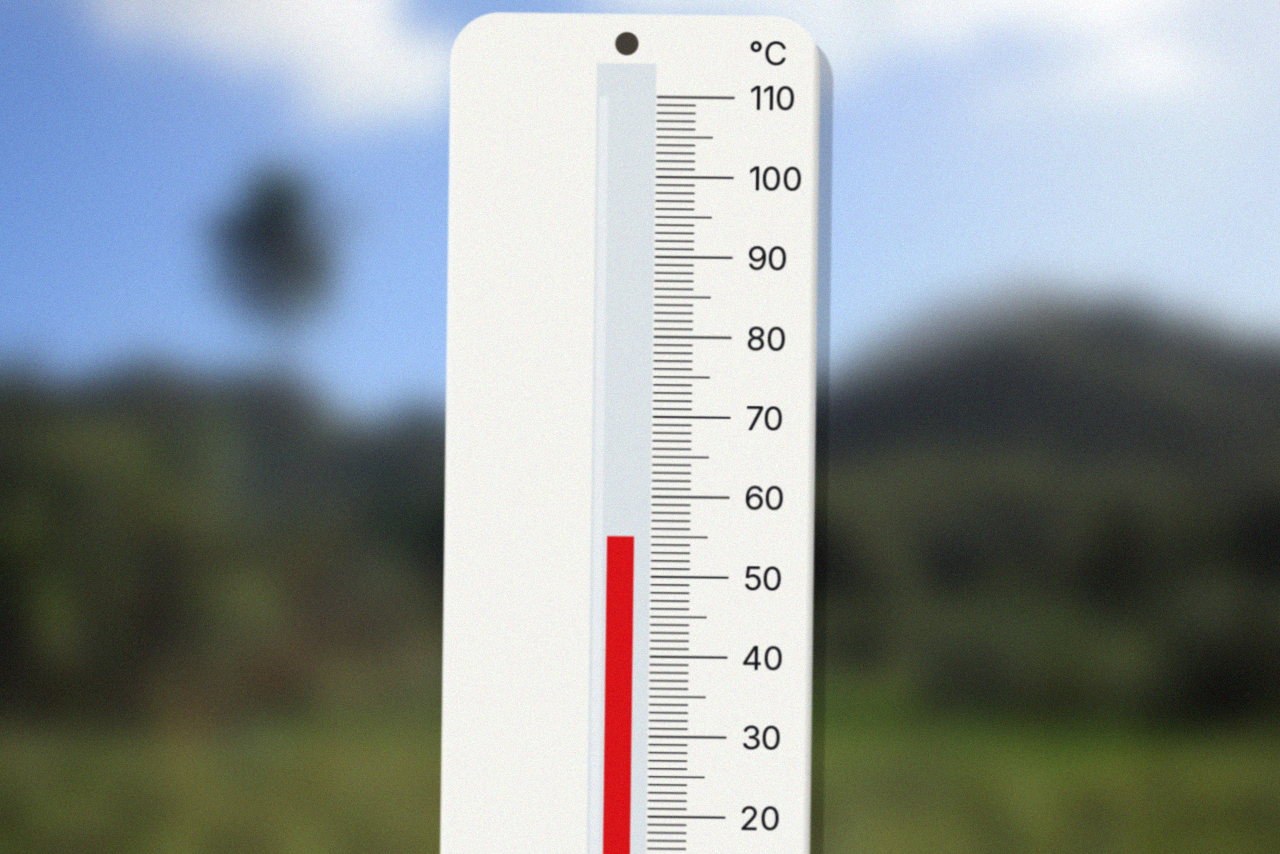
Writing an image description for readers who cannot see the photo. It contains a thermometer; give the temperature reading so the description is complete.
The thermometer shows 55 °C
